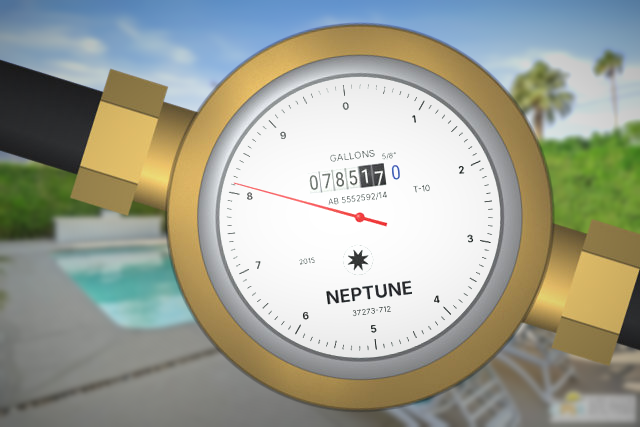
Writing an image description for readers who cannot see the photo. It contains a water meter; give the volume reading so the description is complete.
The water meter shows 785168.1 gal
